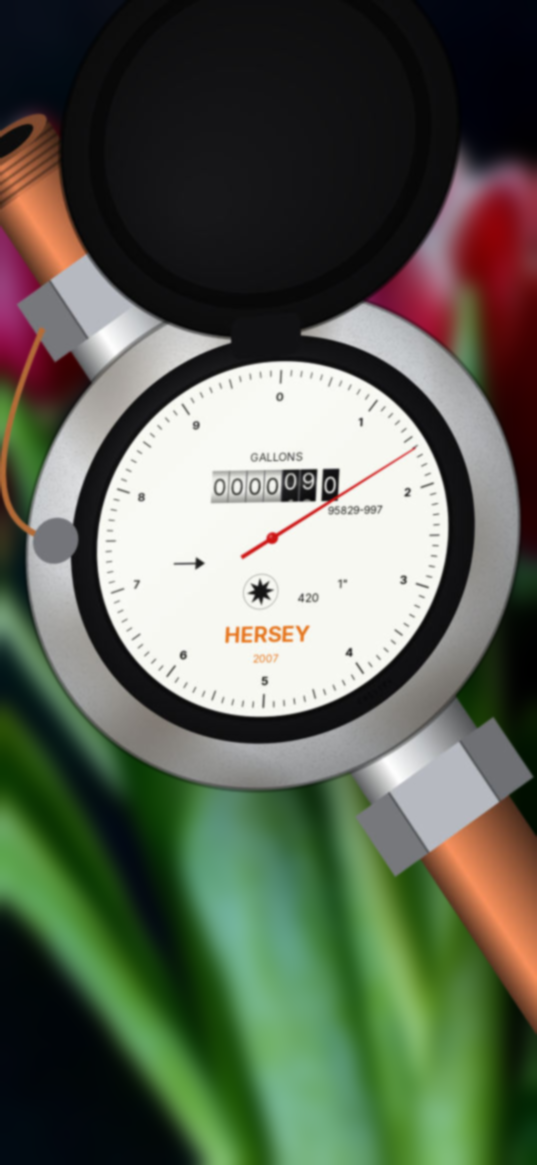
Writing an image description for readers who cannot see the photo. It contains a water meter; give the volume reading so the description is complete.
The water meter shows 91.6 gal
